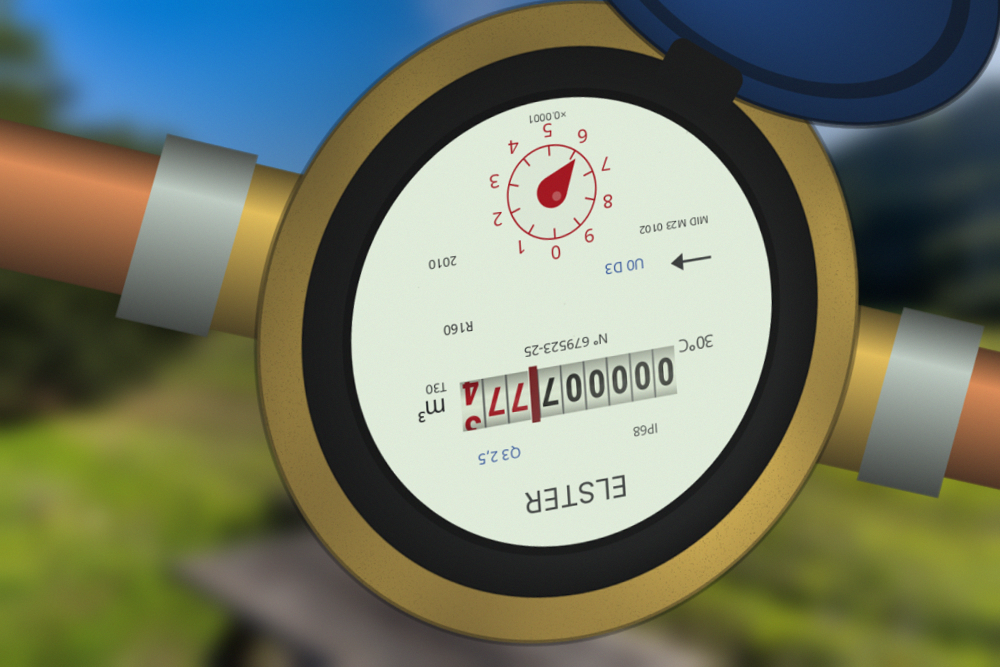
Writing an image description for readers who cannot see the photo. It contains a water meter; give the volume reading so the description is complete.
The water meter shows 7.7736 m³
